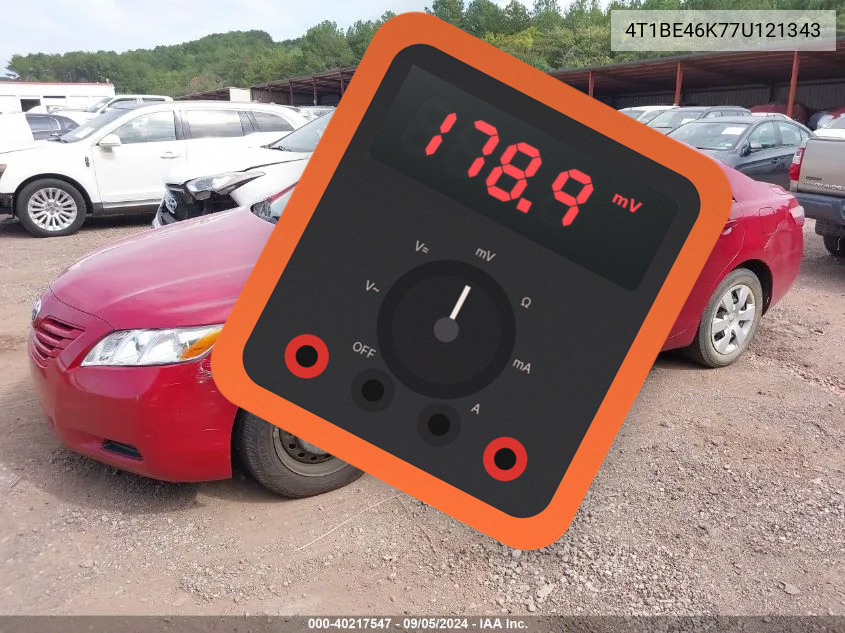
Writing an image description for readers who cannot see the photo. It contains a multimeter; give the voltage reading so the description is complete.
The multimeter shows 178.9 mV
